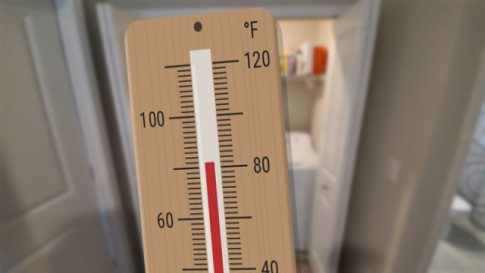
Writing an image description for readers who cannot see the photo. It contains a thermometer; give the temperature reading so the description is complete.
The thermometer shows 82 °F
